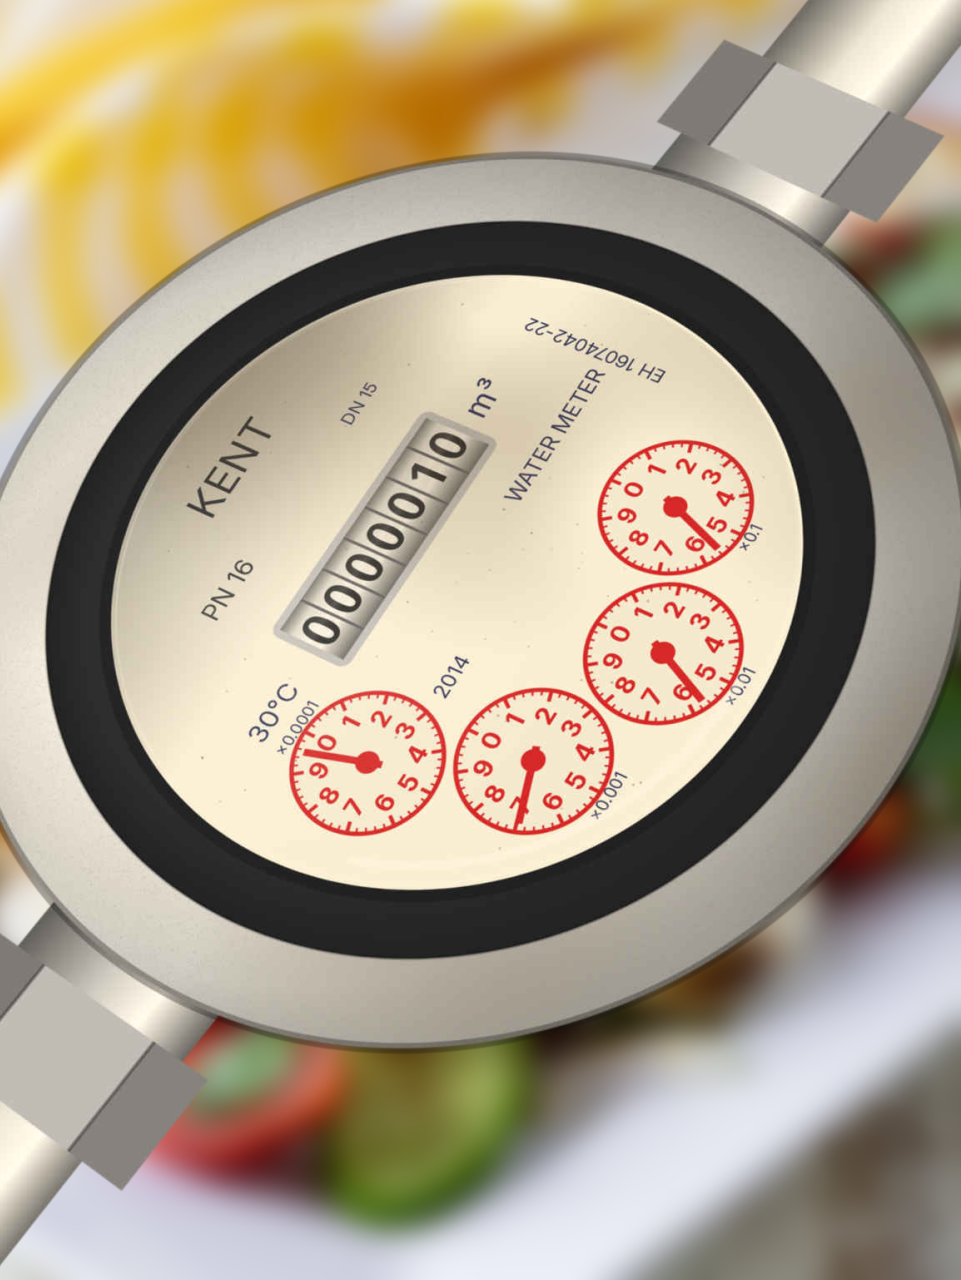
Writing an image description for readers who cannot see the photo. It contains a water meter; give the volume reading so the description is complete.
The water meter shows 10.5569 m³
